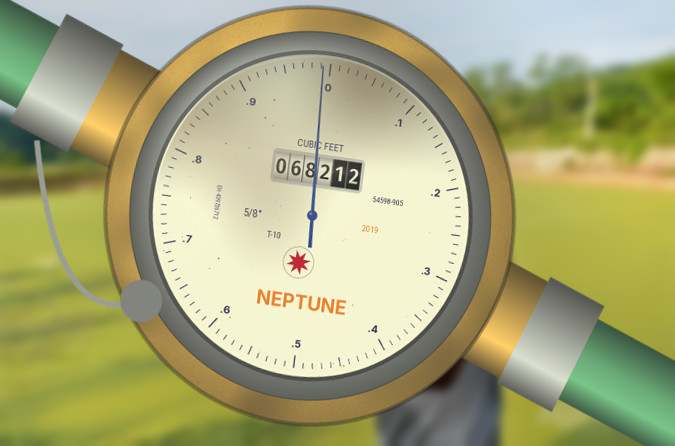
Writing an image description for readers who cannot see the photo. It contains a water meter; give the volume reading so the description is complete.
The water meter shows 68211.99 ft³
